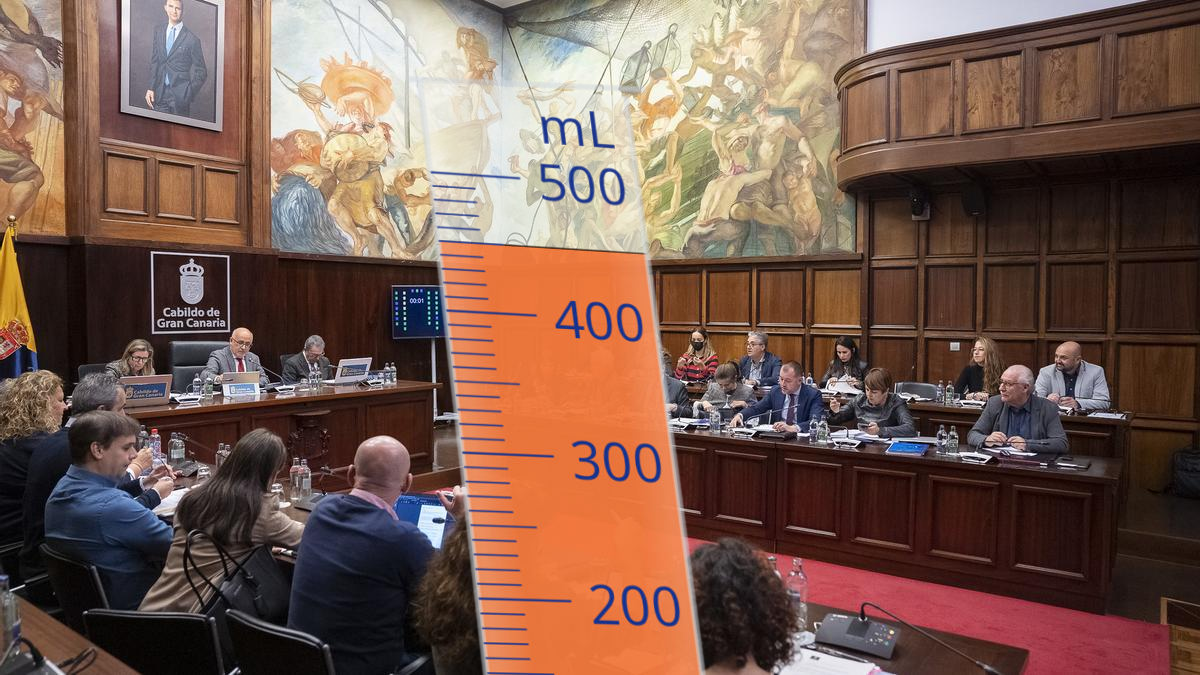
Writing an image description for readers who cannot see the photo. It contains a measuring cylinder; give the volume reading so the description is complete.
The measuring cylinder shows 450 mL
